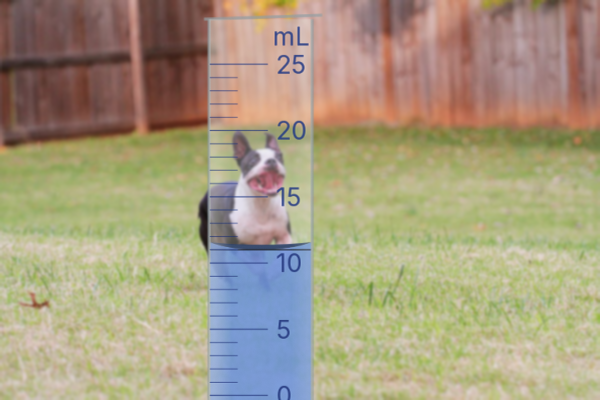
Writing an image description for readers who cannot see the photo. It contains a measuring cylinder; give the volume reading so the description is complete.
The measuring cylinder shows 11 mL
